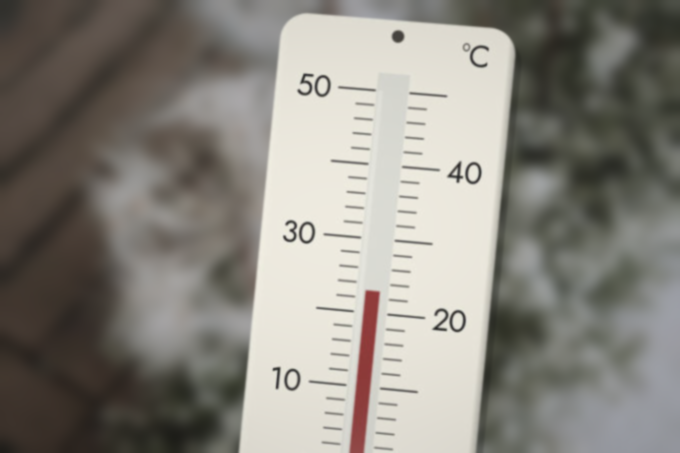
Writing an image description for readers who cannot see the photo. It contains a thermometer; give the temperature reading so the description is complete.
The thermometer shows 23 °C
